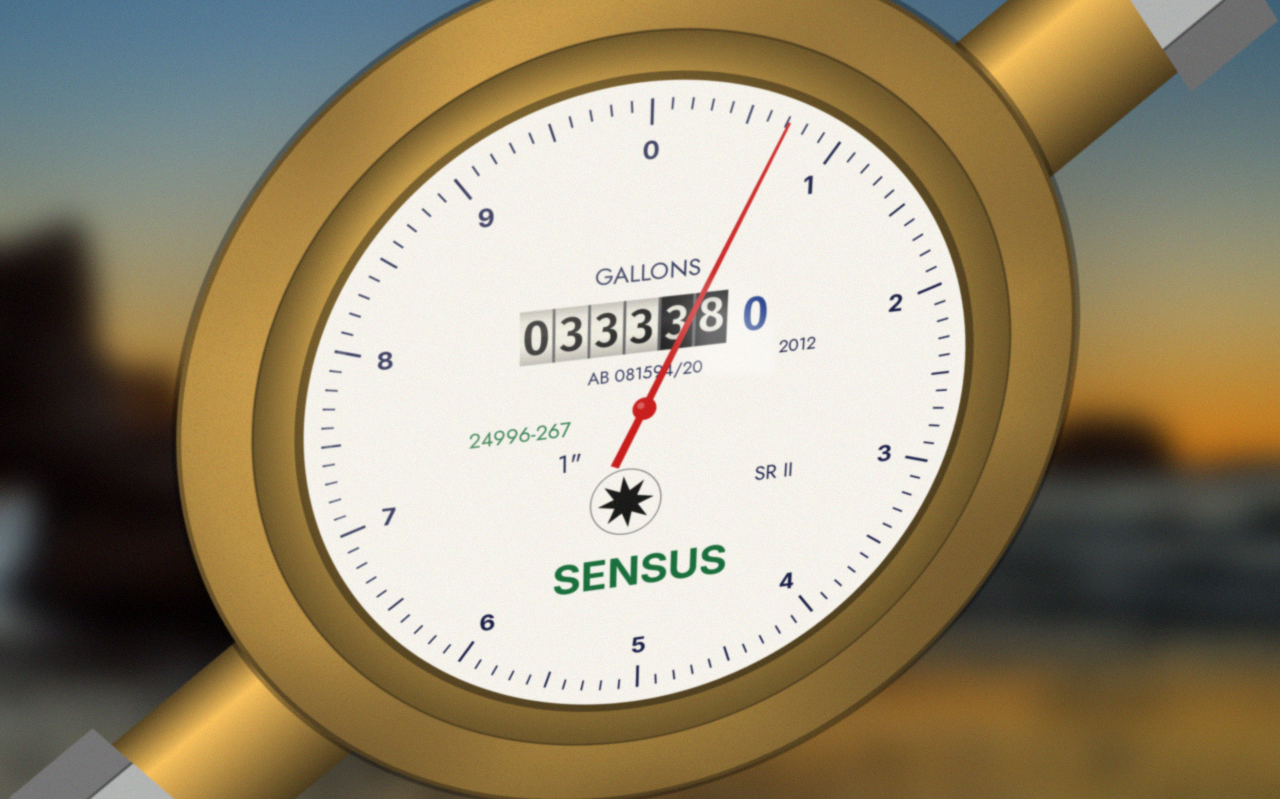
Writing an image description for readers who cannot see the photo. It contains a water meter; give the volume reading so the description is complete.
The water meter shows 333380.7 gal
